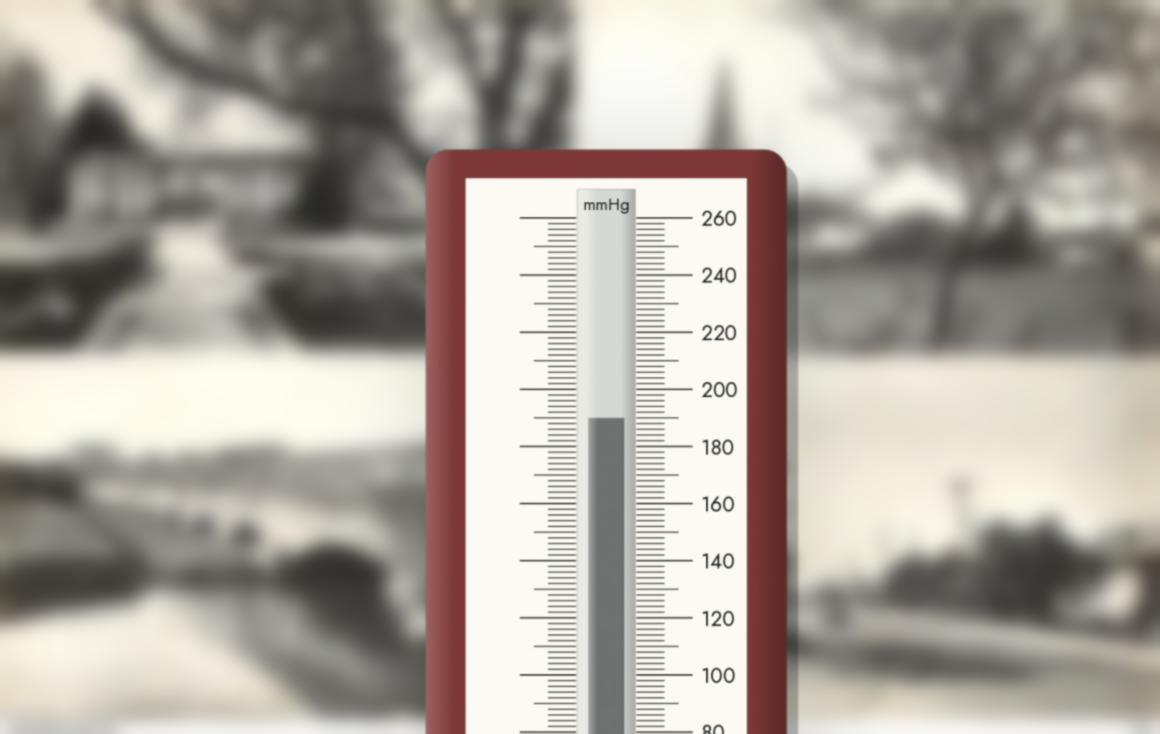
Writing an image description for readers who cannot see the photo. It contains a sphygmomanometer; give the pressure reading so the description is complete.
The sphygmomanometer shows 190 mmHg
